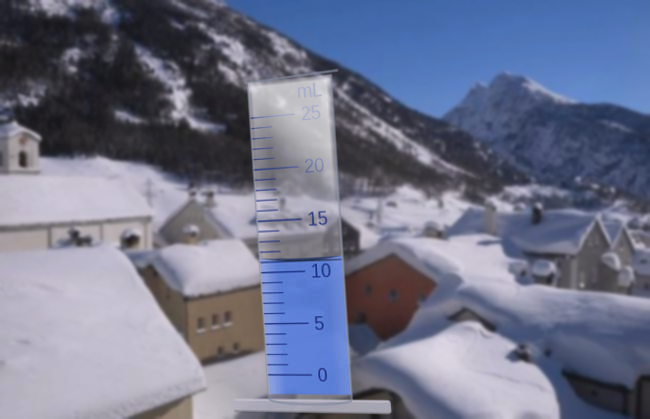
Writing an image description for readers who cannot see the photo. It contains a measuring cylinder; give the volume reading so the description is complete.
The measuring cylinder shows 11 mL
